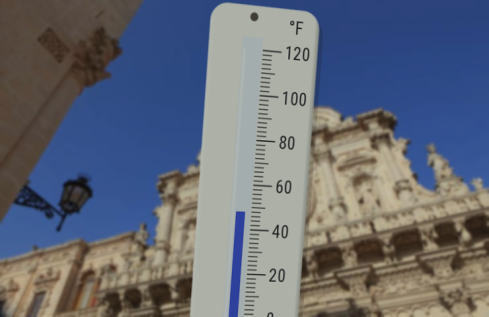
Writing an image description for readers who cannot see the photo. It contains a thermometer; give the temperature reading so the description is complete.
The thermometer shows 48 °F
